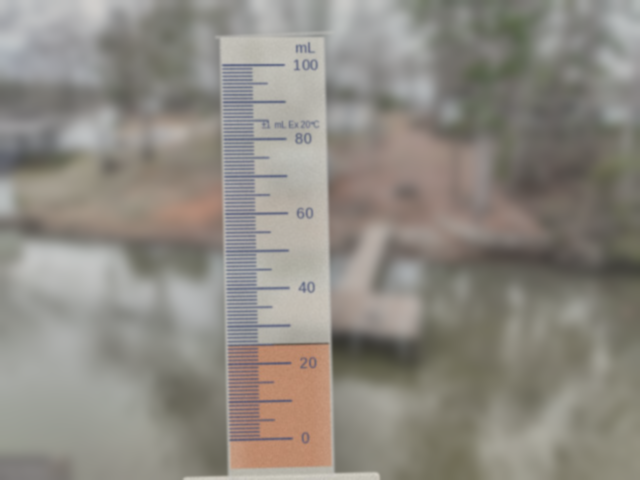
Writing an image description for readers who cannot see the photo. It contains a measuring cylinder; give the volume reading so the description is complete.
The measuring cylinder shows 25 mL
